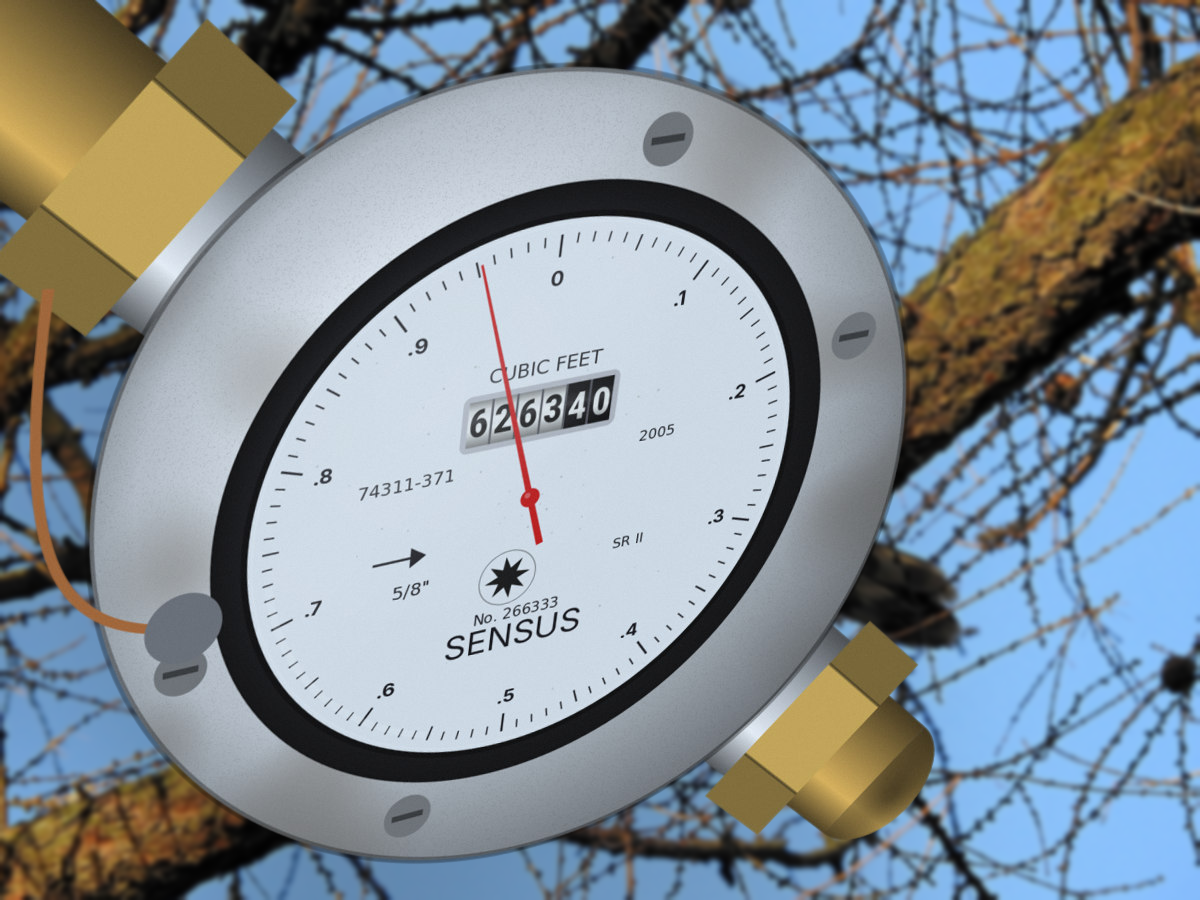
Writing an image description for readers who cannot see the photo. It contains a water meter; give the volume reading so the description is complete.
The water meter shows 626339.95 ft³
